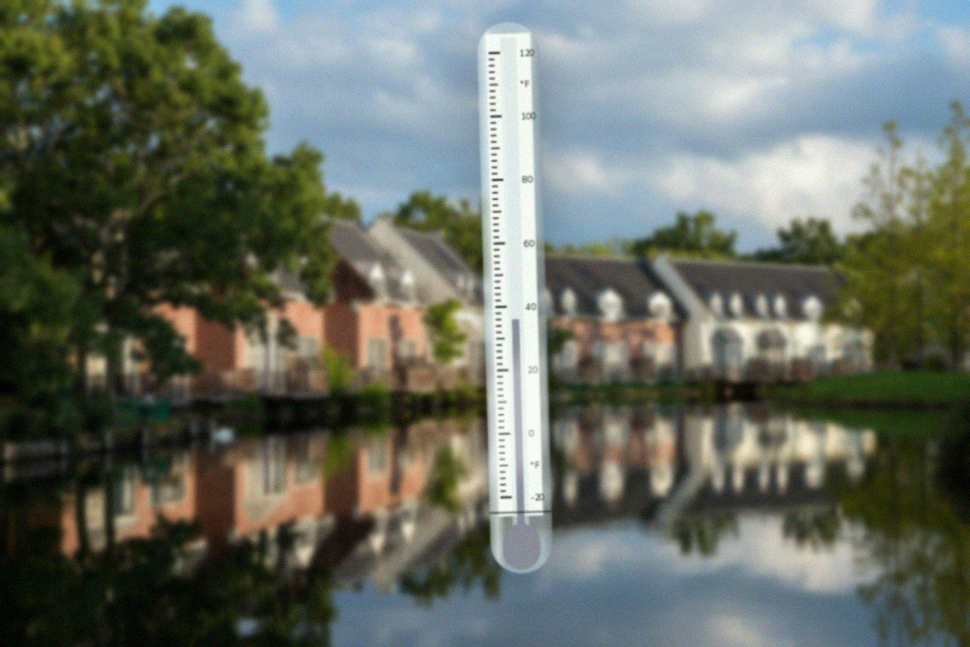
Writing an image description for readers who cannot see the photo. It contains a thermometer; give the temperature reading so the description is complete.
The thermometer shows 36 °F
